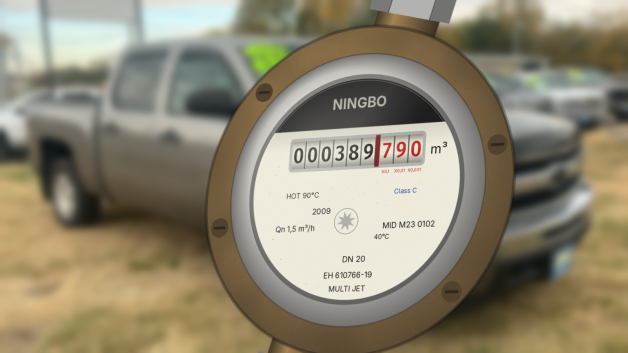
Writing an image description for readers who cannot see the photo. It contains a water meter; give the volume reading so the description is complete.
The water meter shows 389.790 m³
